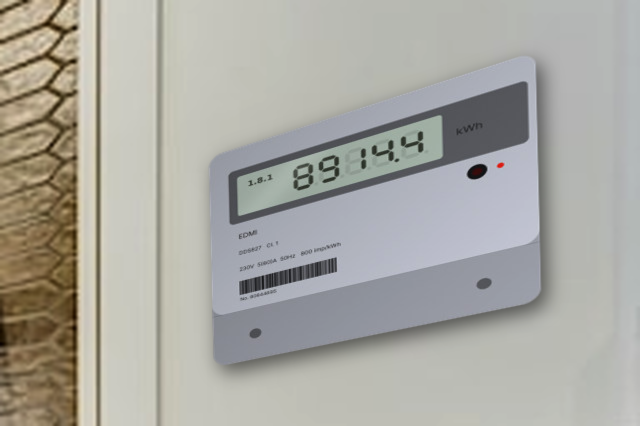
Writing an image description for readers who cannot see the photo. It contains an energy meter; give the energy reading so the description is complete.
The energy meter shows 8914.4 kWh
